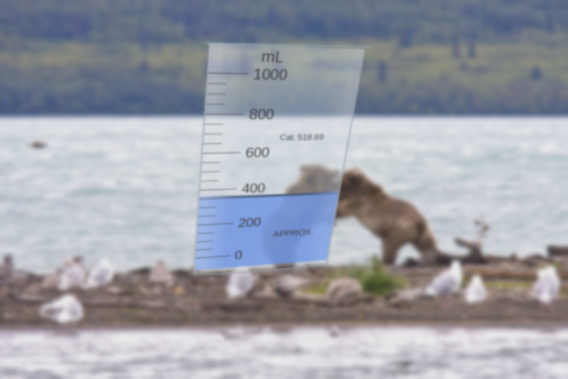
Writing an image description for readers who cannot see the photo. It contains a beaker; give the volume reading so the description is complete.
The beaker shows 350 mL
